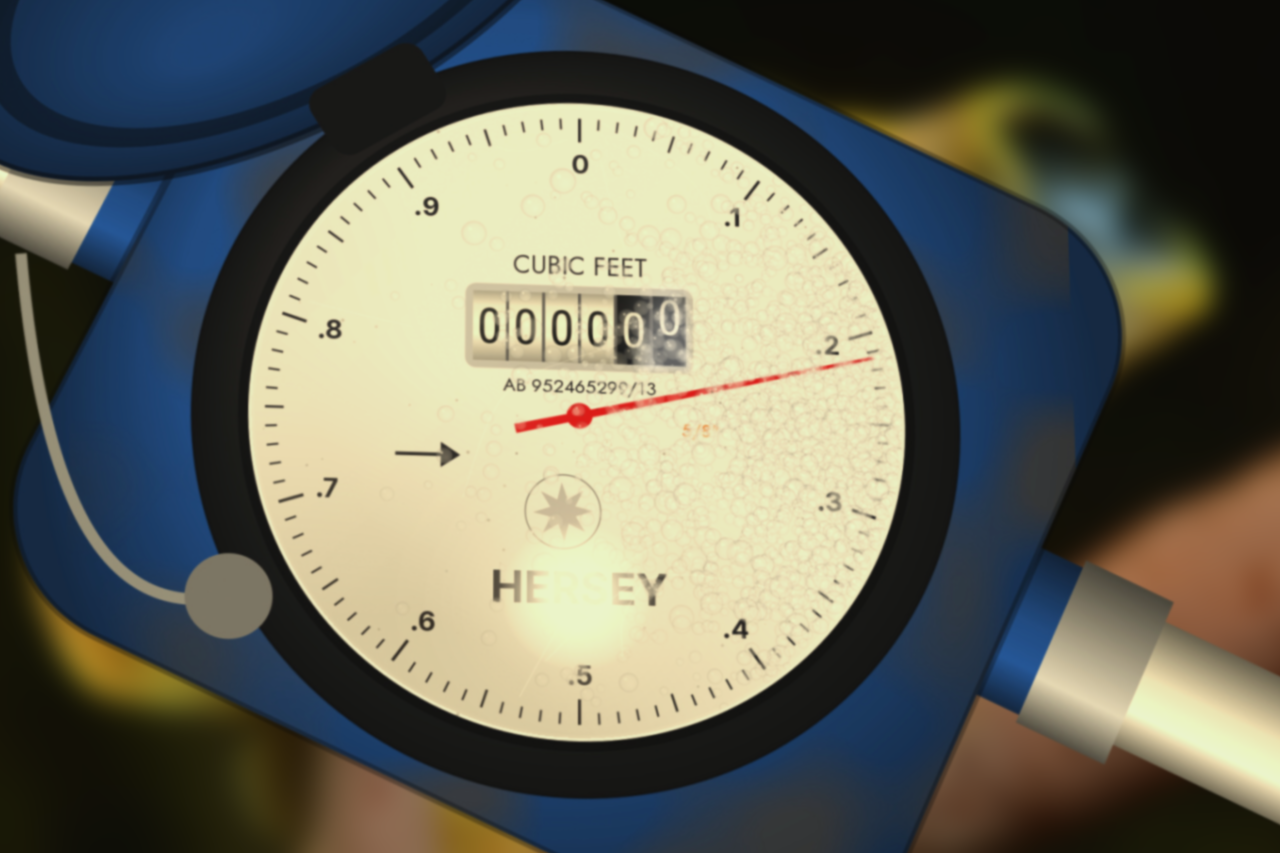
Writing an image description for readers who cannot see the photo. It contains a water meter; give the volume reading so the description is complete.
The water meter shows 0.21 ft³
